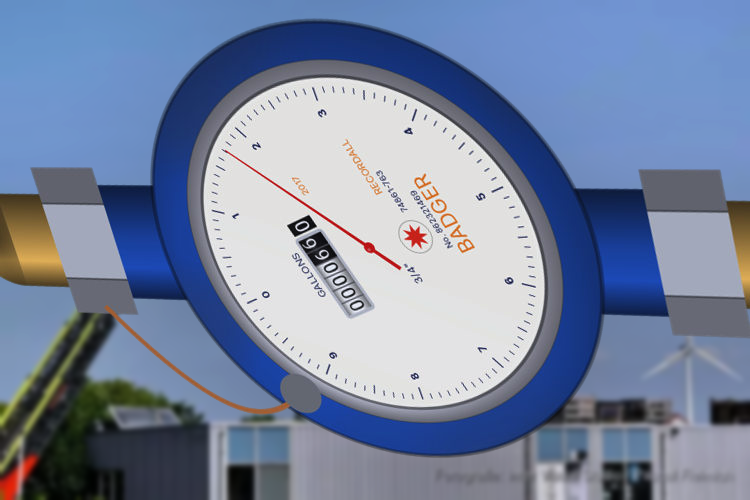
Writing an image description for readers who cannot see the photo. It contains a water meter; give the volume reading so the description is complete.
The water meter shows 661.7 gal
